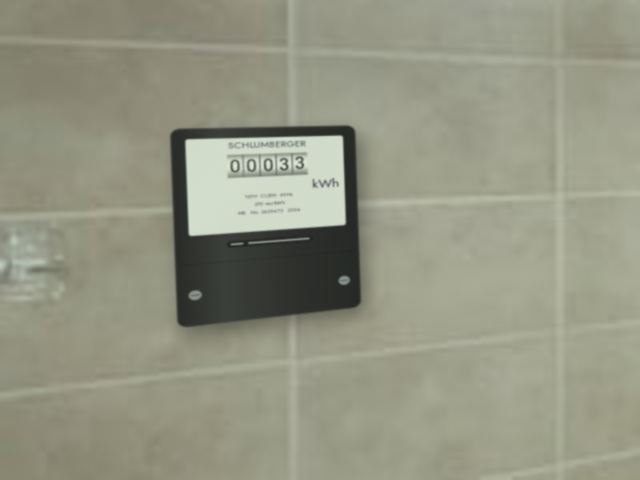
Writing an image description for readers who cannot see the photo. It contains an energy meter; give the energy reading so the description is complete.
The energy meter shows 33 kWh
